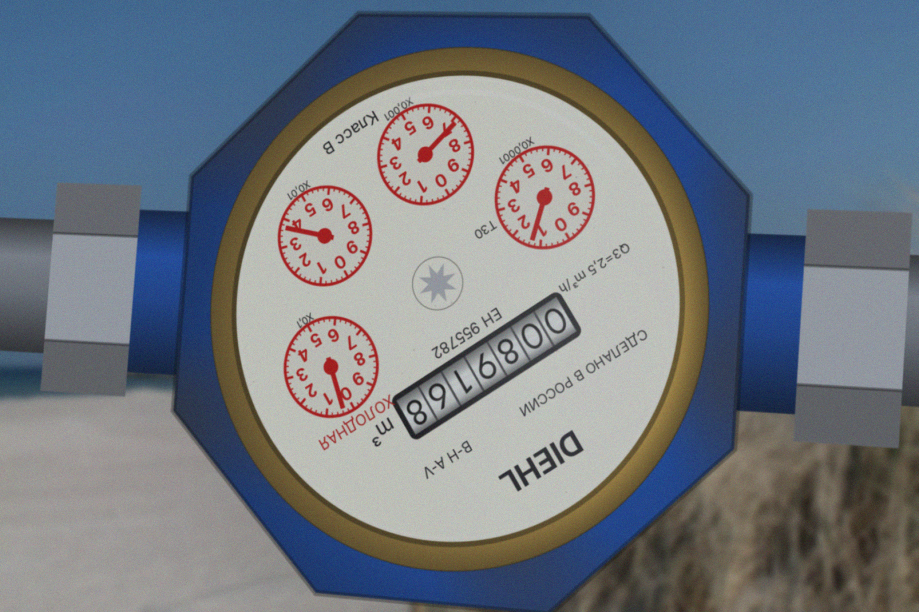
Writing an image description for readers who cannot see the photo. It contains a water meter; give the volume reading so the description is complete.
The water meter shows 89168.0371 m³
